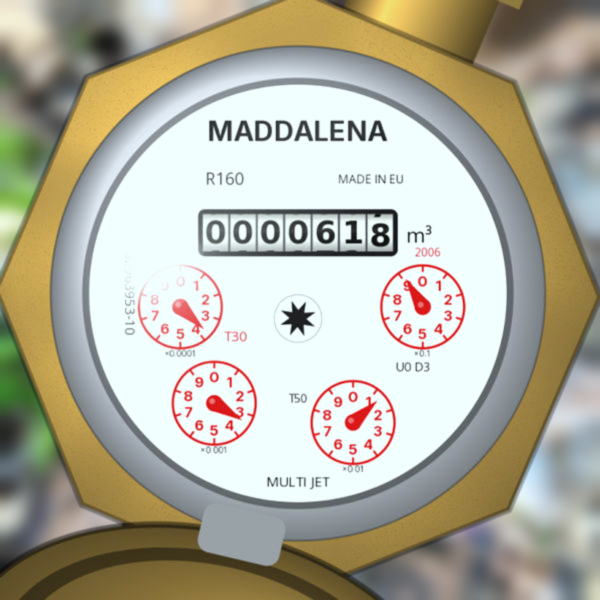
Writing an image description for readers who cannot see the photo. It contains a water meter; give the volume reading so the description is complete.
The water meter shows 617.9133 m³
